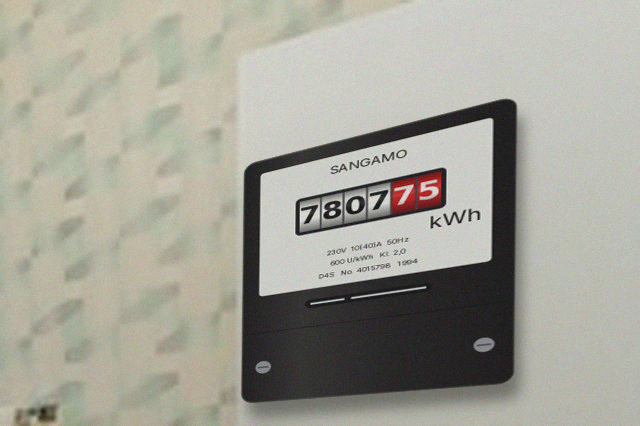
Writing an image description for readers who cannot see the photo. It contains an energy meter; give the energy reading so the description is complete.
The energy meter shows 7807.75 kWh
